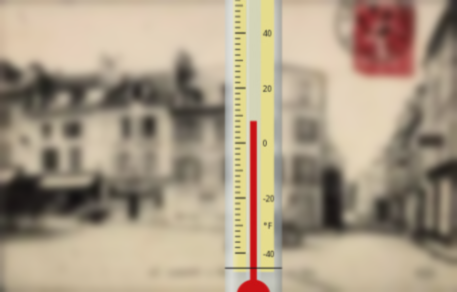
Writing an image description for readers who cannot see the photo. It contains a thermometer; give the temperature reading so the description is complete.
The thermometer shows 8 °F
